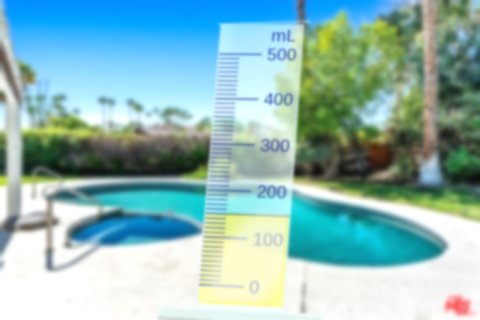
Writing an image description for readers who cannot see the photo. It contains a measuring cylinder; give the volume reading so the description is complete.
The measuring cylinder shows 150 mL
